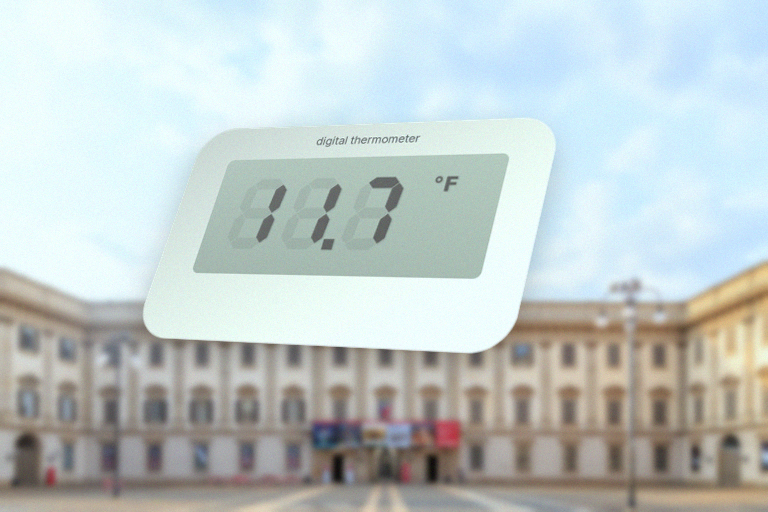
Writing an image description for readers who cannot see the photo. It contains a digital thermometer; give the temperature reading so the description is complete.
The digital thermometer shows 11.7 °F
